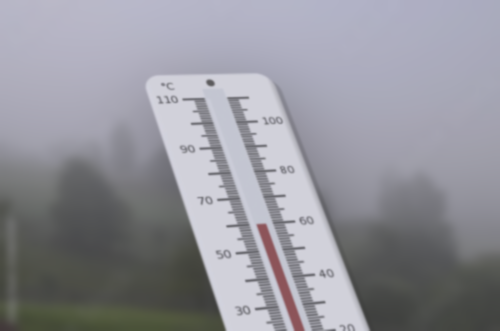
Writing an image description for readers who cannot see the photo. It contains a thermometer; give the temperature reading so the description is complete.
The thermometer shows 60 °C
